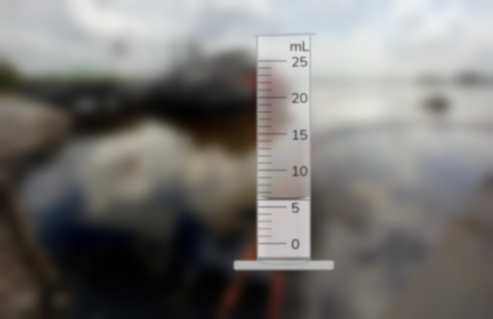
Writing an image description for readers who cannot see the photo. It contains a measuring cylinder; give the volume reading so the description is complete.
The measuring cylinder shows 6 mL
